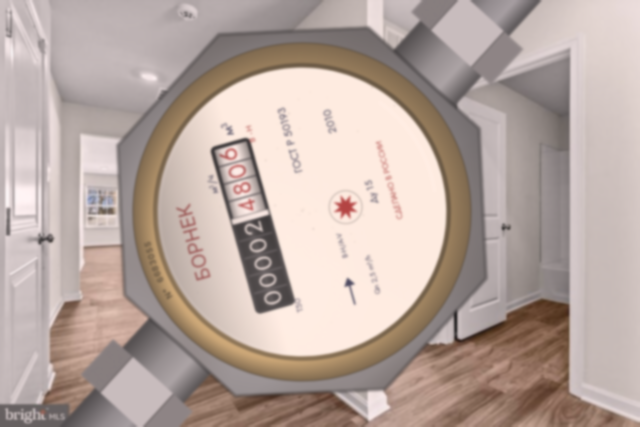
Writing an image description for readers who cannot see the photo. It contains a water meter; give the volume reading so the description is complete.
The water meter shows 2.4806 m³
